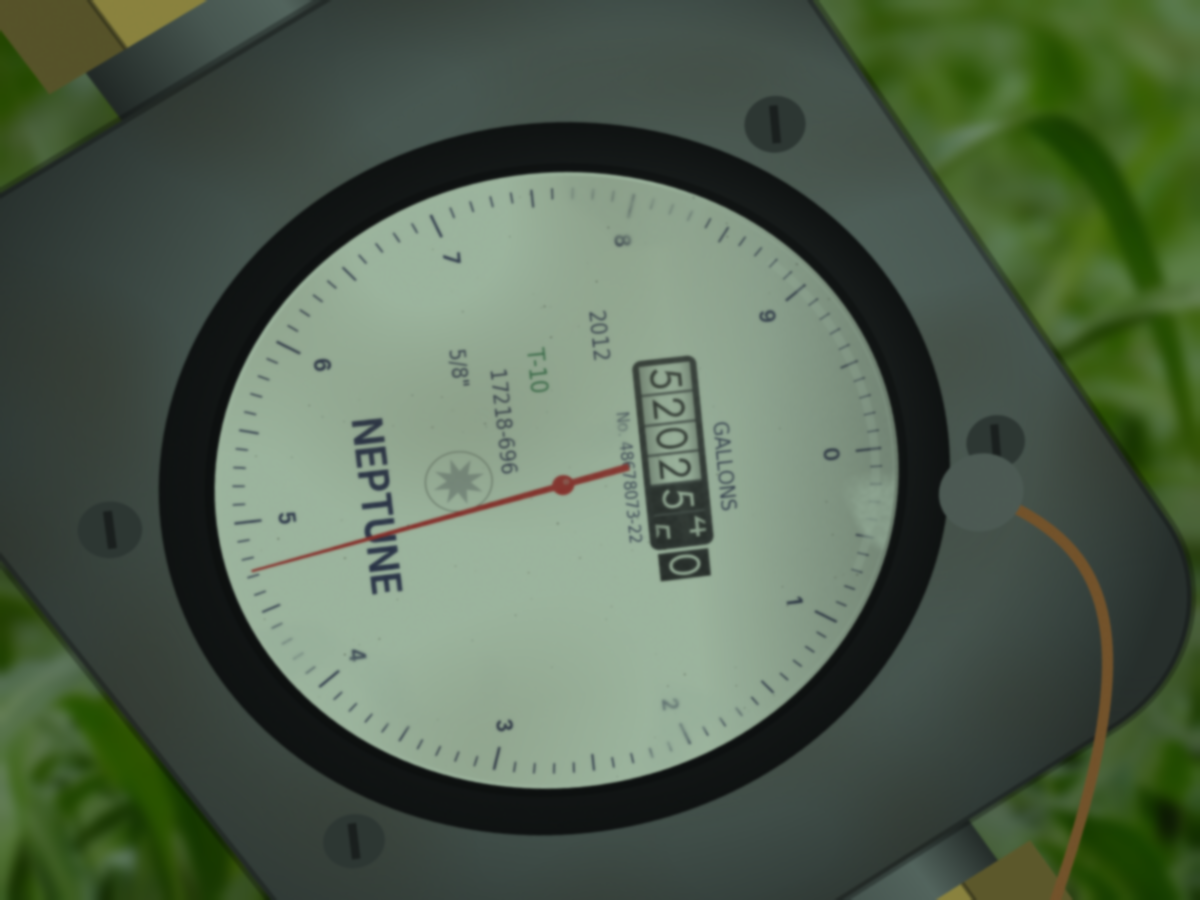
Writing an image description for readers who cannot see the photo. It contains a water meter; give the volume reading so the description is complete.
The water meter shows 5202544.7 gal
